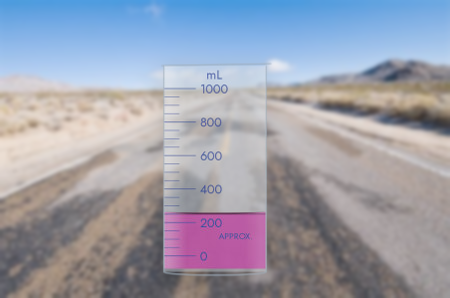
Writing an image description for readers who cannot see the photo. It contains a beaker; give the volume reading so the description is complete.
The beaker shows 250 mL
